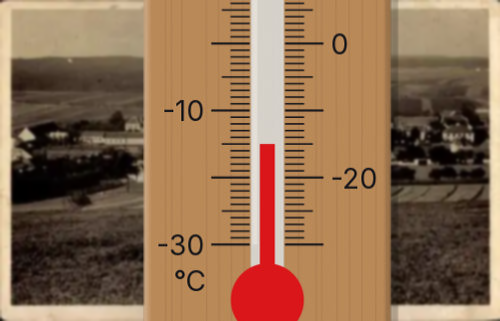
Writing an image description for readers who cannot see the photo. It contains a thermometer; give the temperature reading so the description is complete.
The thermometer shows -15 °C
